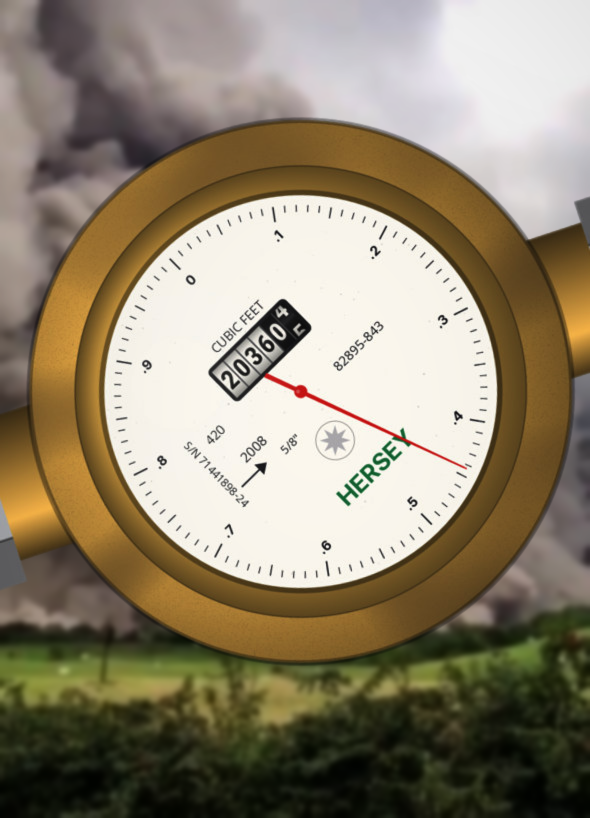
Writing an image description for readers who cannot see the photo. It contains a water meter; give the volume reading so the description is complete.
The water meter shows 203604.44 ft³
